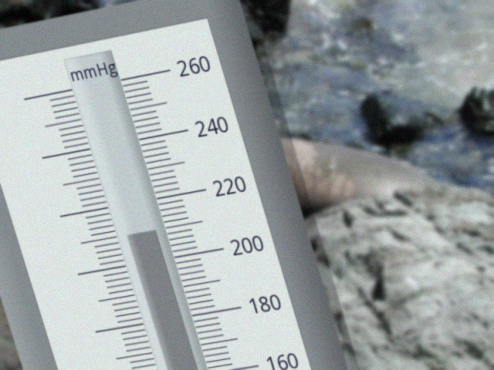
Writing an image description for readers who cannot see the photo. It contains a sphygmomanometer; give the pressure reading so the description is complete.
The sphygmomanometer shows 210 mmHg
